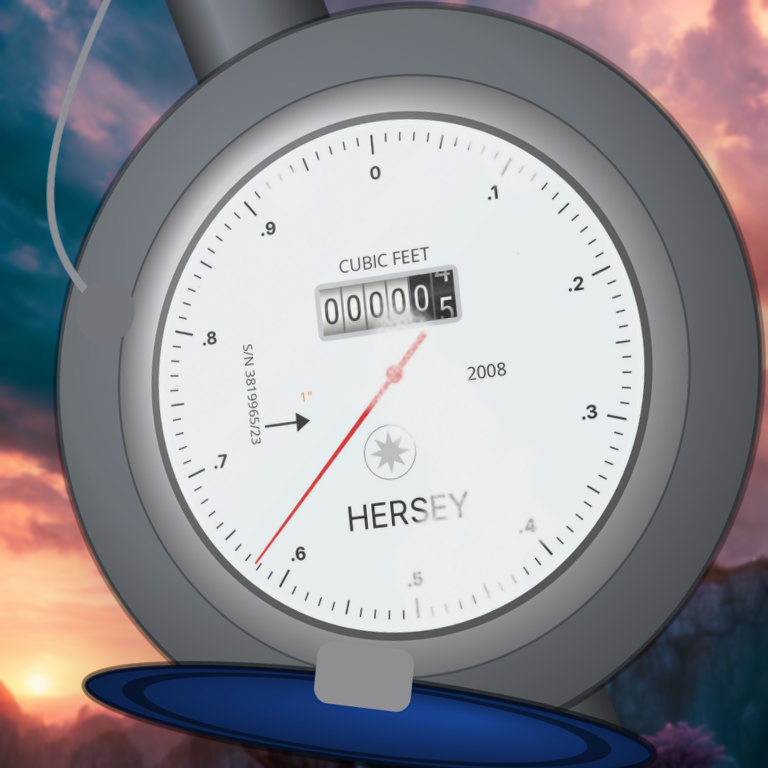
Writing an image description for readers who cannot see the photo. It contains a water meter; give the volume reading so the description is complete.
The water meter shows 4.62 ft³
